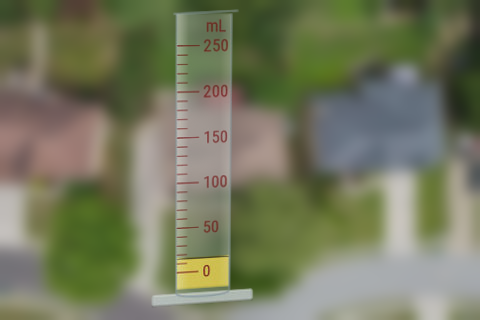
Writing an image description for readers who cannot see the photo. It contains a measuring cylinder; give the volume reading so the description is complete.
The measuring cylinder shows 15 mL
